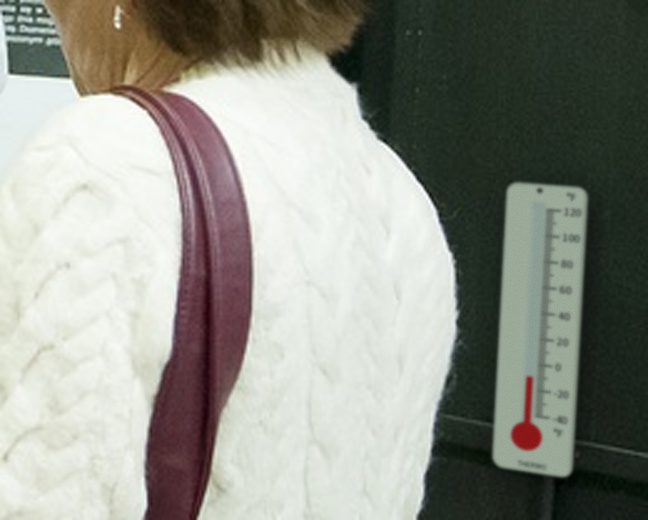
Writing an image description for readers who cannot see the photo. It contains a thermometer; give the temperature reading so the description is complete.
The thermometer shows -10 °F
